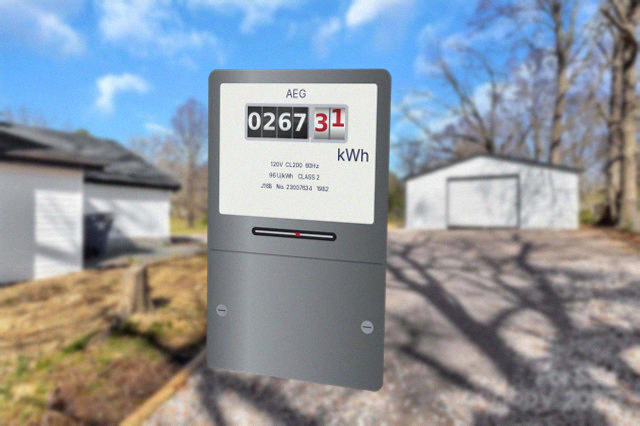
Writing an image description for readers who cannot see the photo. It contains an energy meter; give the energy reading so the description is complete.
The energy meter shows 267.31 kWh
